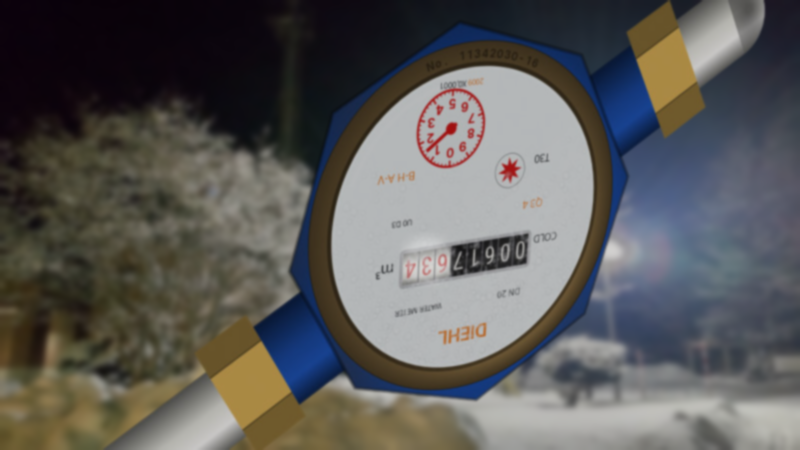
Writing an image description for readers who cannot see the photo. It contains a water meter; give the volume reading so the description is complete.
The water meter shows 617.6341 m³
